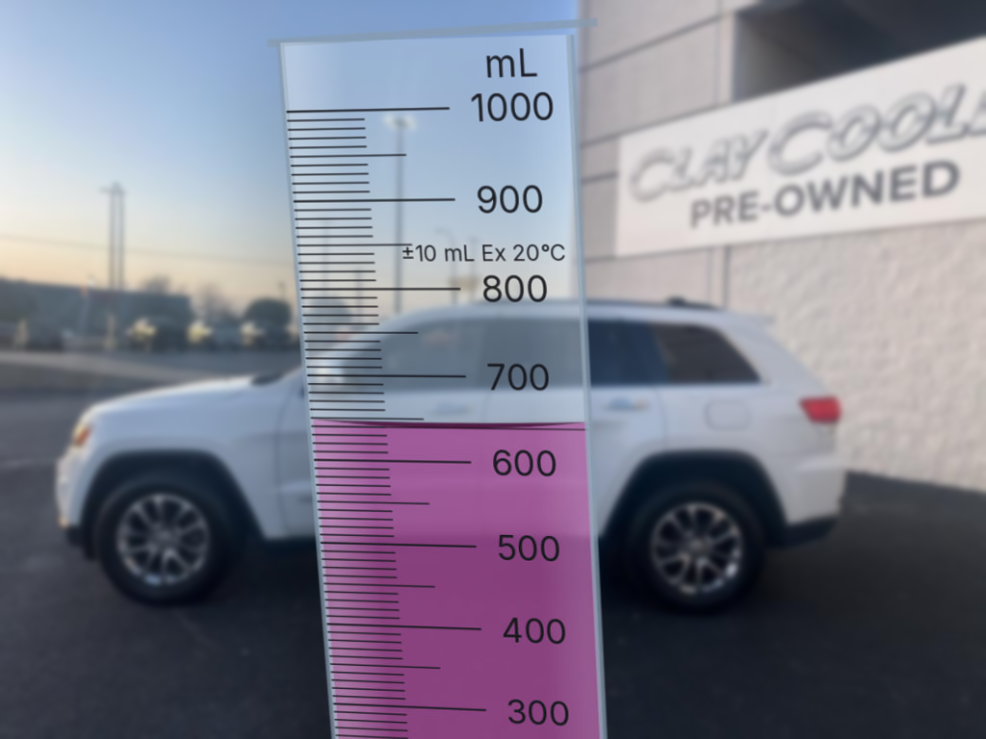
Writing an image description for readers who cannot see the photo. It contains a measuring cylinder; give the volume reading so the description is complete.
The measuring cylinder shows 640 mL
